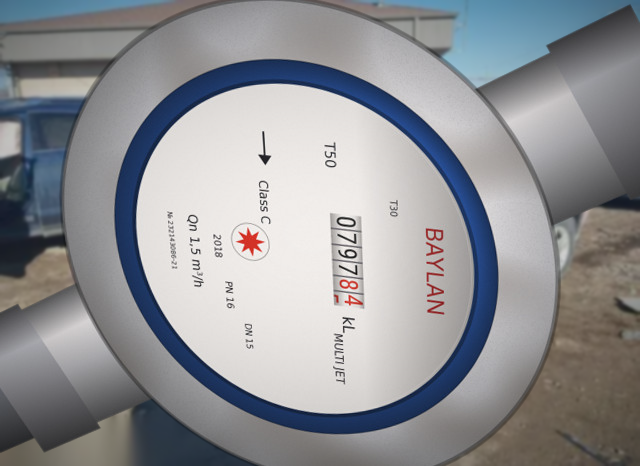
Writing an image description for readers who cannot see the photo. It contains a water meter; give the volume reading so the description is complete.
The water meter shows 797.84 kL
